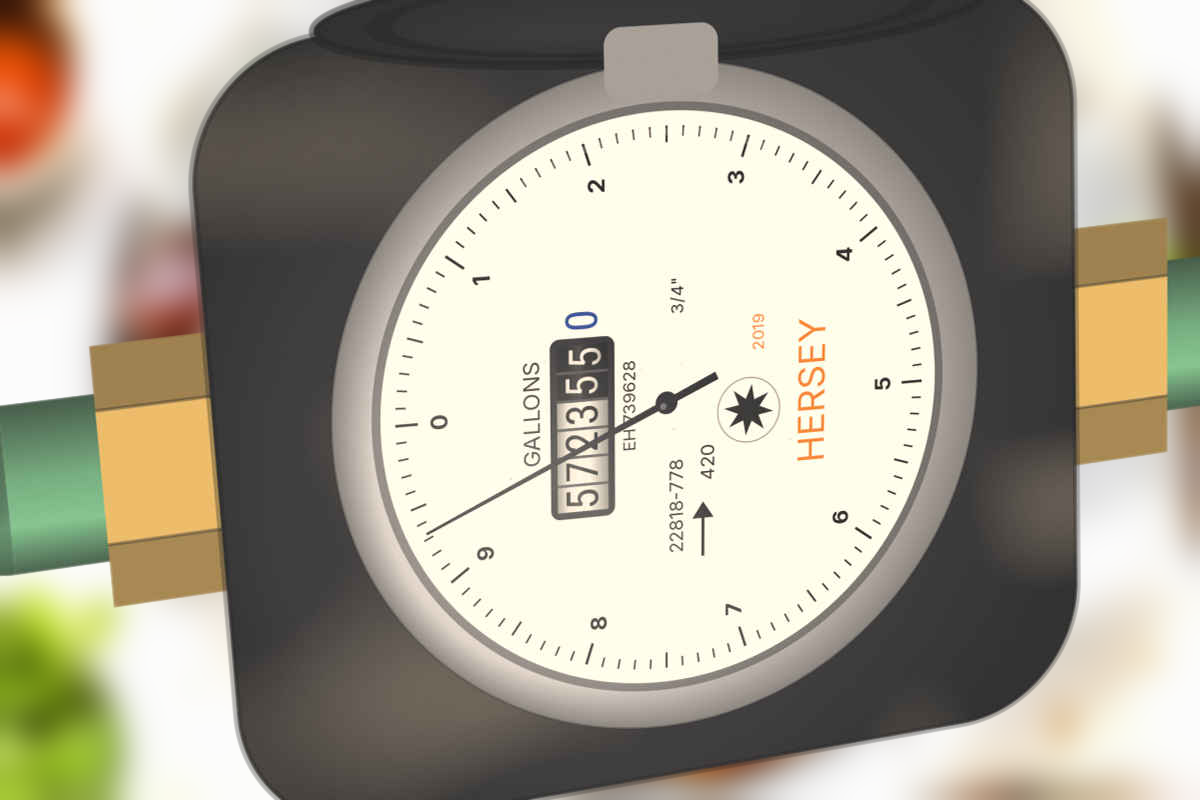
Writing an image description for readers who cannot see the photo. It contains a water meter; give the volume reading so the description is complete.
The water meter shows 5723549.3 gal
